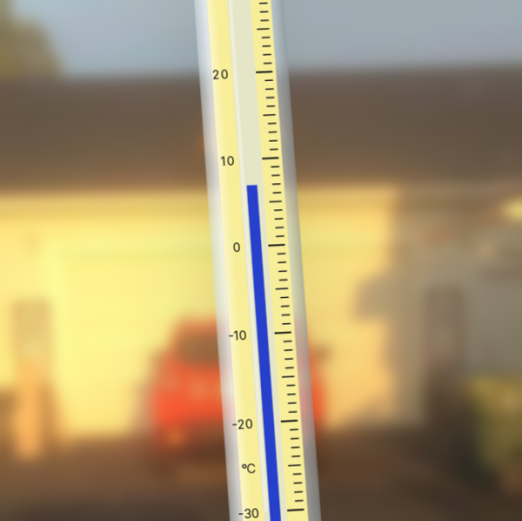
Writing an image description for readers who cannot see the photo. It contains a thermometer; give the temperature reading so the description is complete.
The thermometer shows 7 °C
